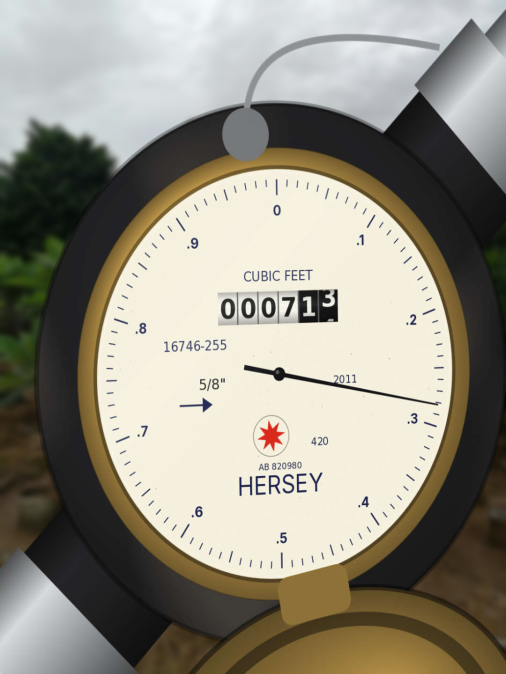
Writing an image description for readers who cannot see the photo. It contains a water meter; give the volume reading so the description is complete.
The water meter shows 713.28 ft³
